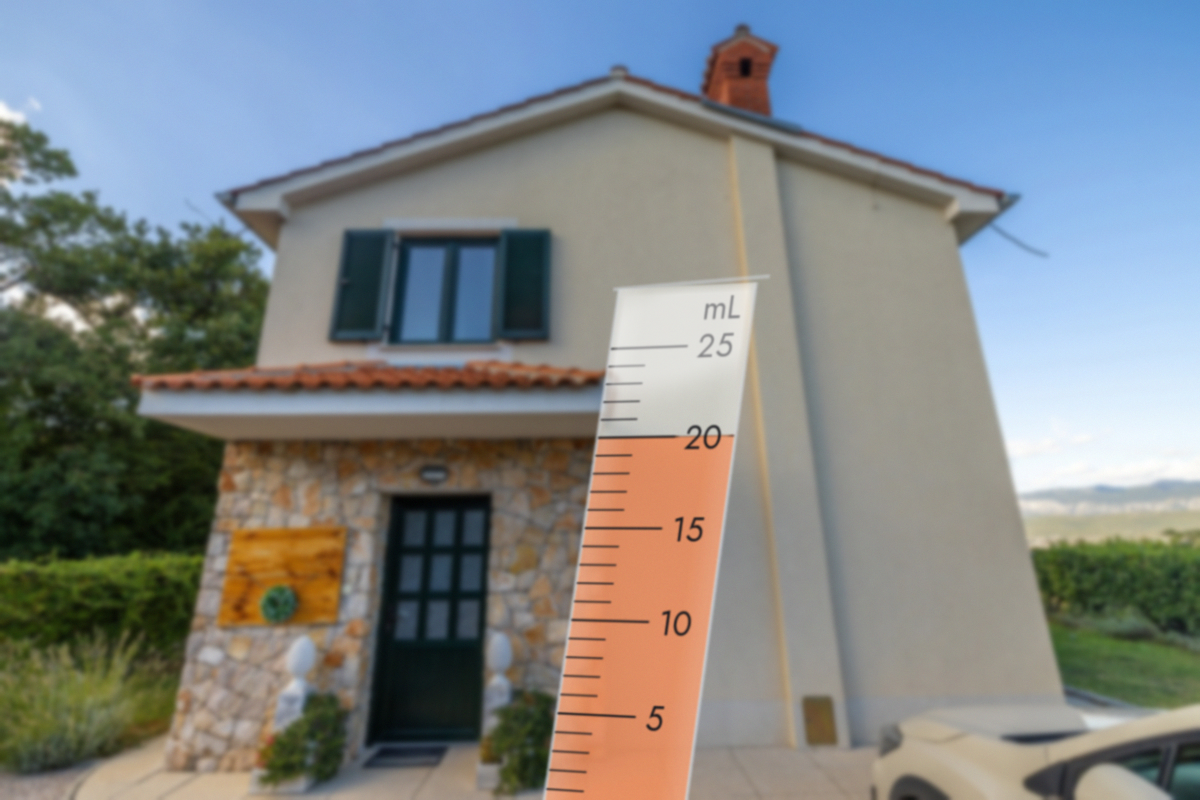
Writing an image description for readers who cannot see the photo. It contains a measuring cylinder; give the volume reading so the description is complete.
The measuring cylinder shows 20 mL
